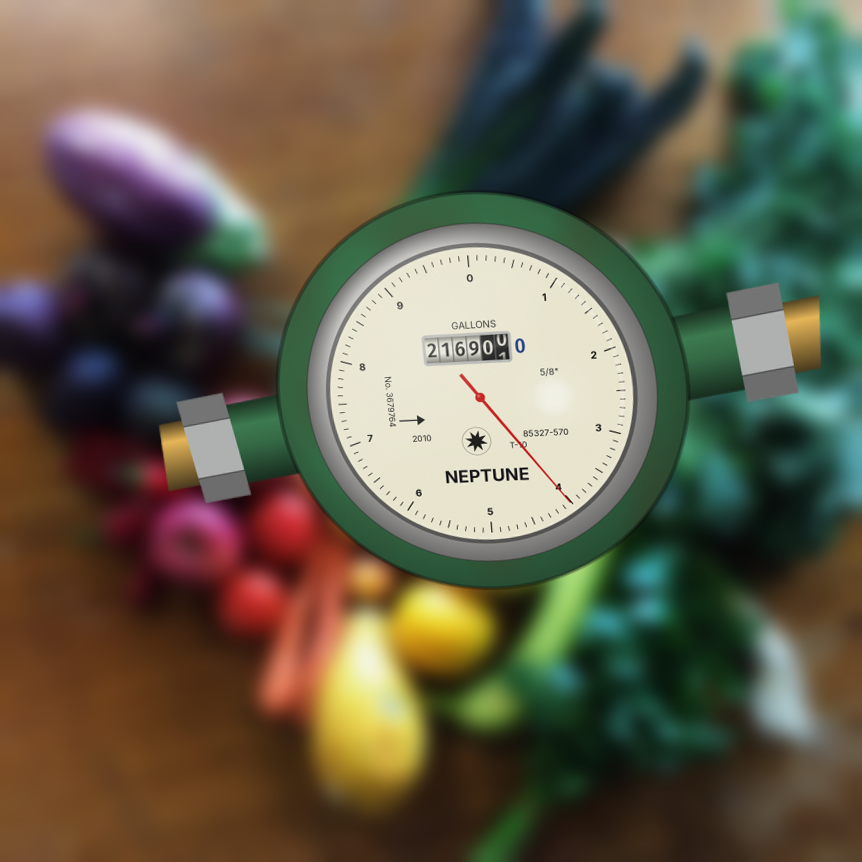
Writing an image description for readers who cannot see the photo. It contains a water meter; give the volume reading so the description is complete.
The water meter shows 2169004.0 gal
